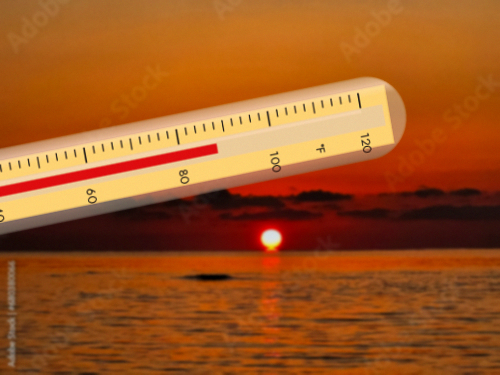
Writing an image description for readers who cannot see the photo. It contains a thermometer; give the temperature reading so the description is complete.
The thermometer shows 88 °F
